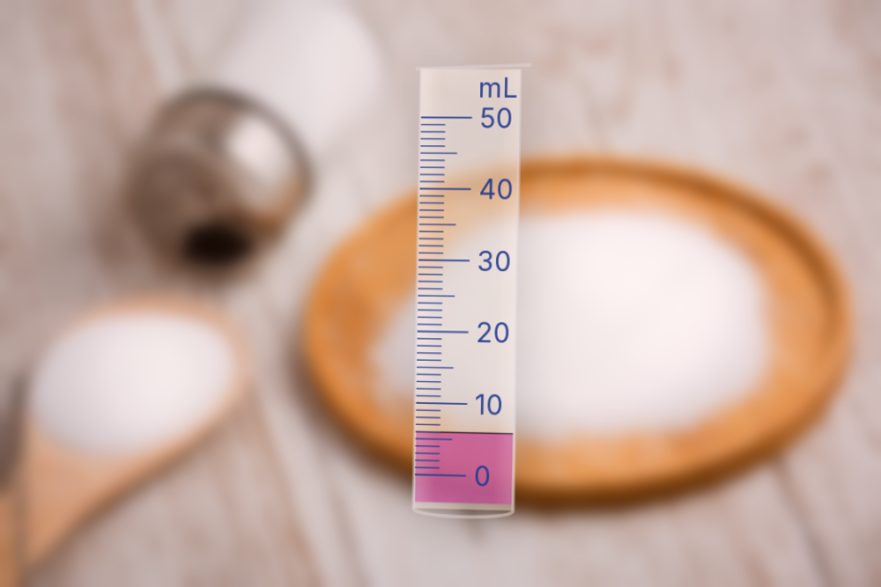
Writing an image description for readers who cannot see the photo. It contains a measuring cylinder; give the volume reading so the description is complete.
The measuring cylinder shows 6 mL
